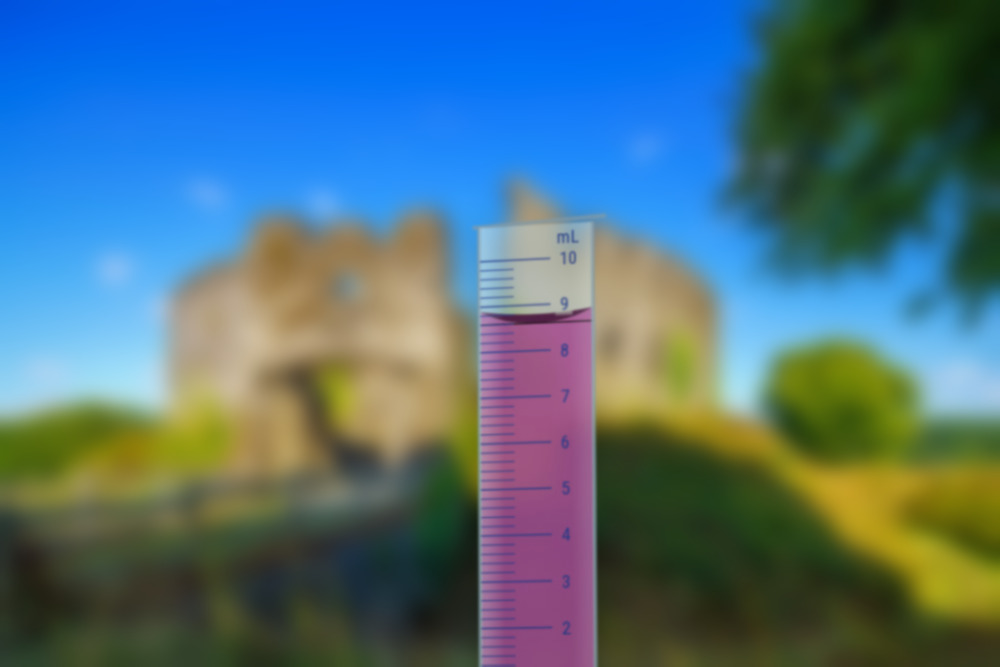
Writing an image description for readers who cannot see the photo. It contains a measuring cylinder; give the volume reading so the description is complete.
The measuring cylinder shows 8.6 mL
